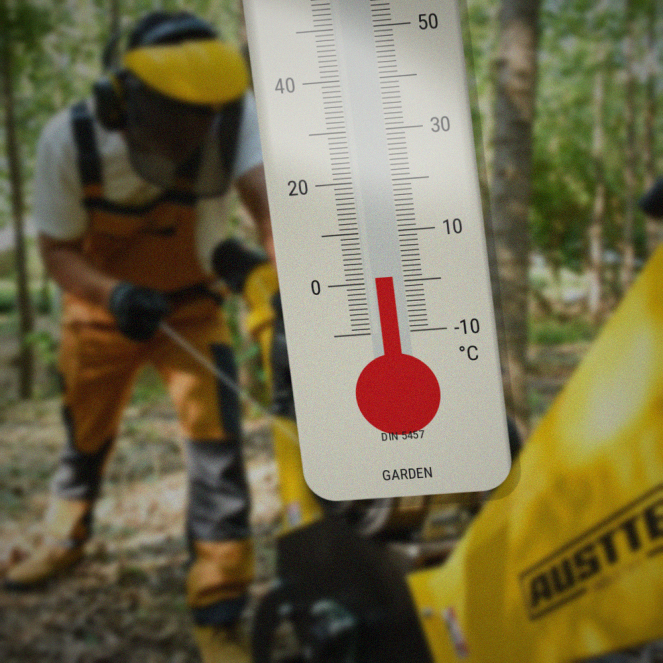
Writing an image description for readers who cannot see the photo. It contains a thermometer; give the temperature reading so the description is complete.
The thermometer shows 1 °C
